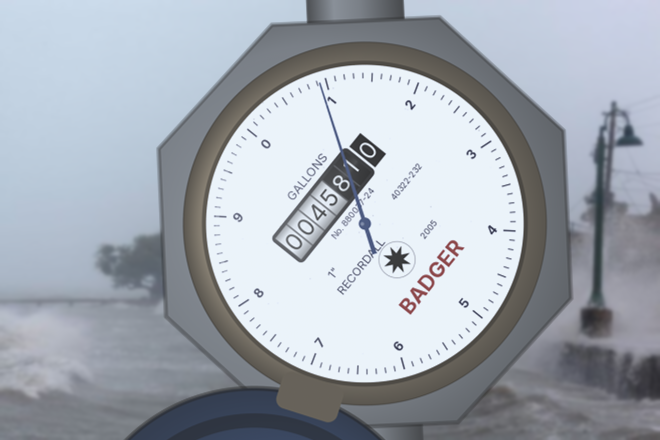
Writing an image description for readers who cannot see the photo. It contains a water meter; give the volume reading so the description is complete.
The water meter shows 45810.9 gal
